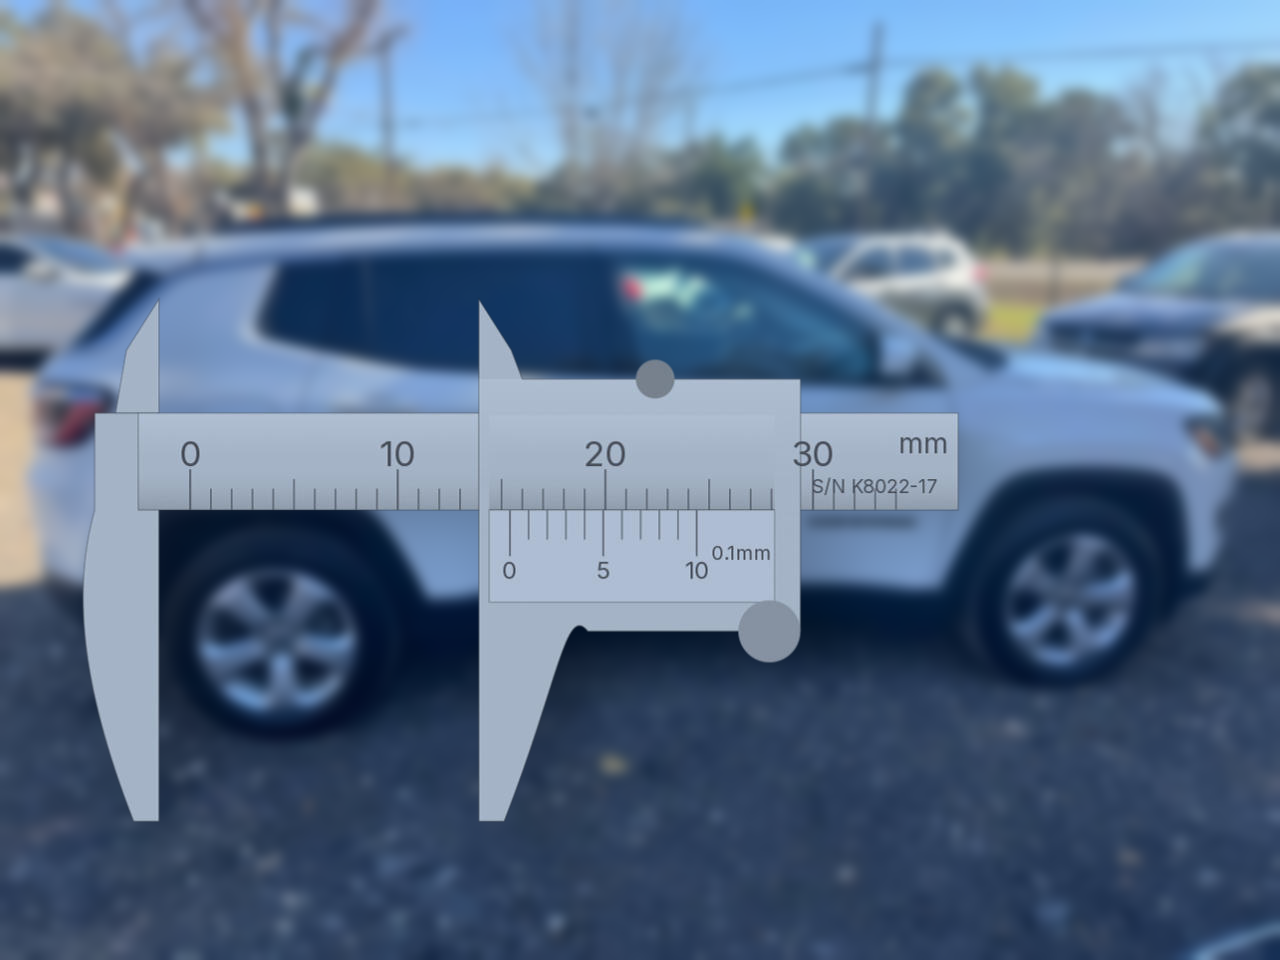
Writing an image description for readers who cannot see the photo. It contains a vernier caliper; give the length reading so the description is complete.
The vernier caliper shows 15.4 mm
